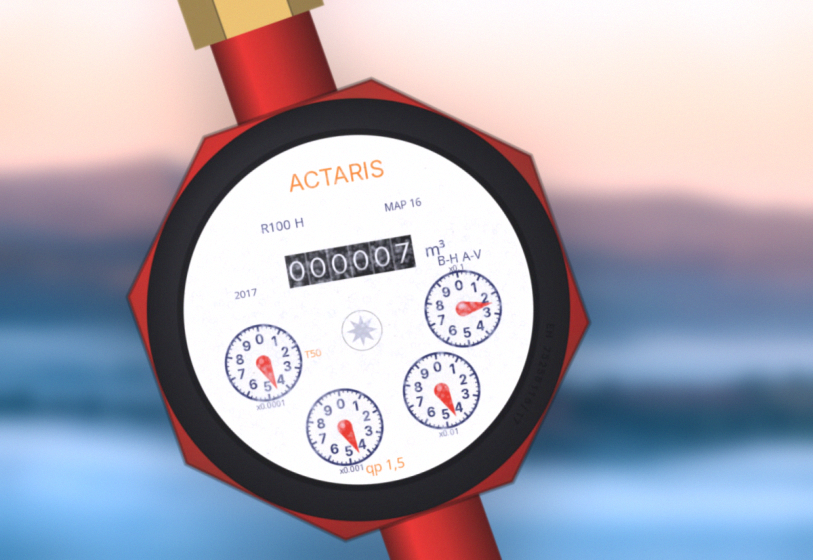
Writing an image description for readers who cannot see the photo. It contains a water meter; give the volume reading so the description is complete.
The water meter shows 7.2444 m³
